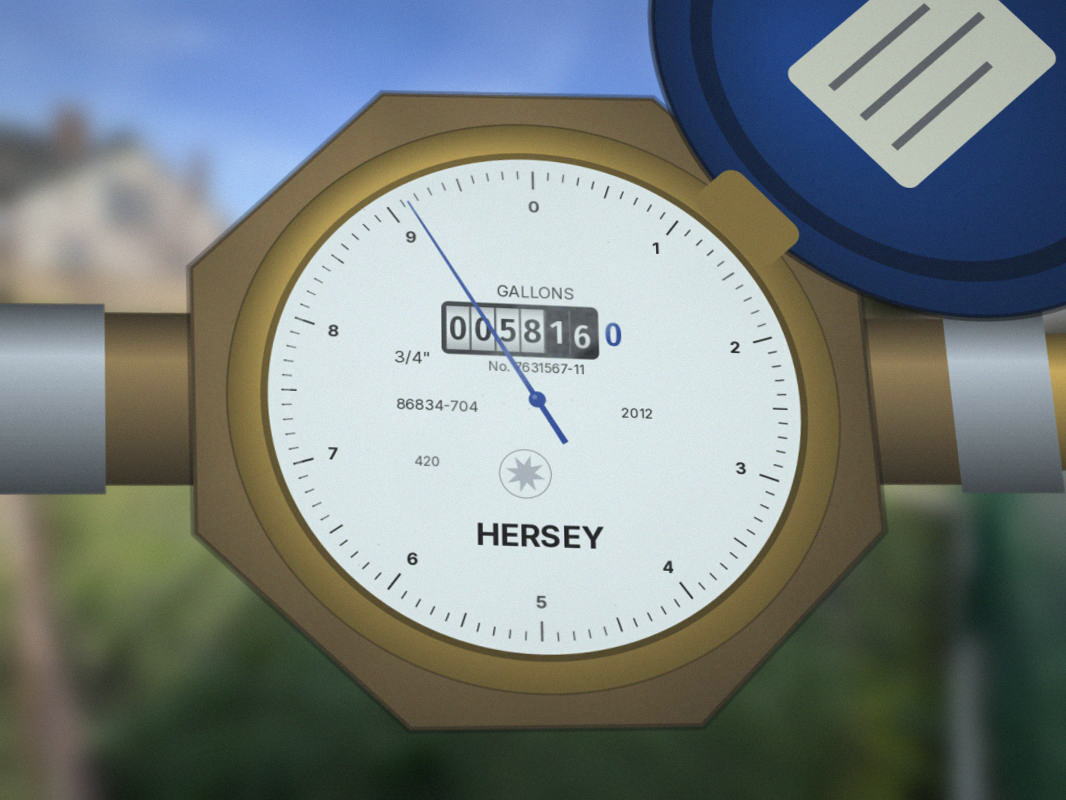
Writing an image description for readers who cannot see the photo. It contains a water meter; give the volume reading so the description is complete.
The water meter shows 58159.1 gal
